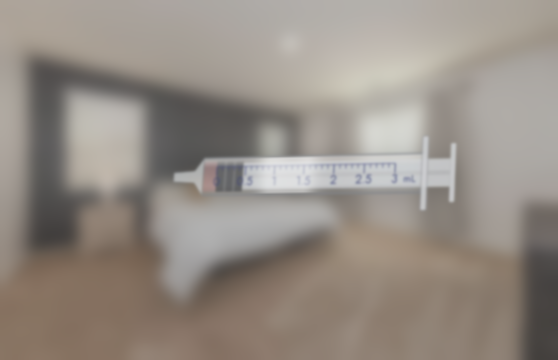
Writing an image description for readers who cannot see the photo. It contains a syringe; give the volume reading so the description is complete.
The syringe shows 0 mL
